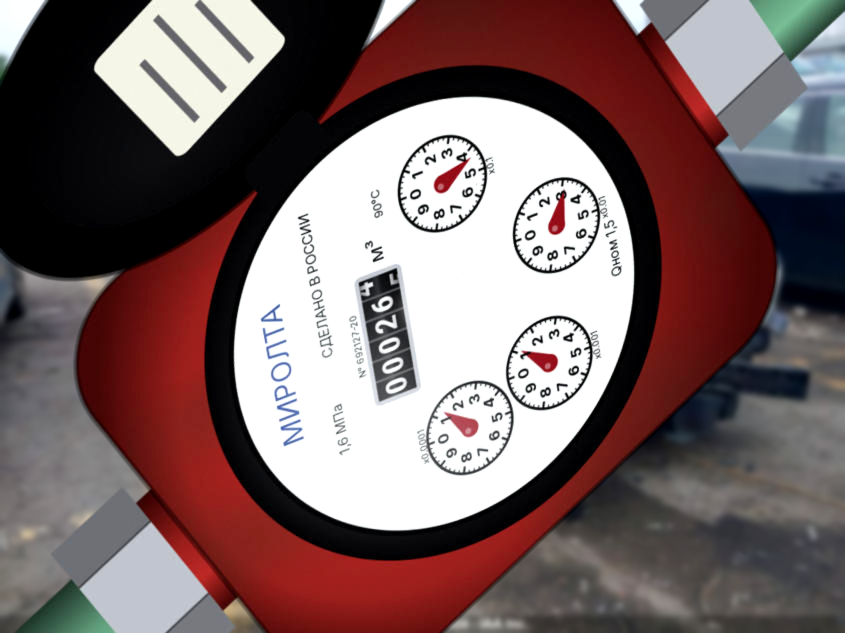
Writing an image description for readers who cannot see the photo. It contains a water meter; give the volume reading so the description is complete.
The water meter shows 264.4311 m³
